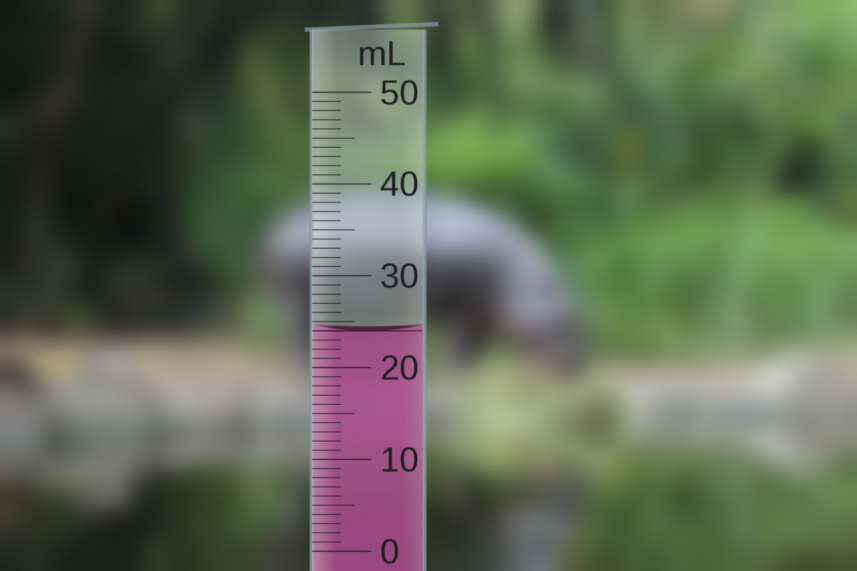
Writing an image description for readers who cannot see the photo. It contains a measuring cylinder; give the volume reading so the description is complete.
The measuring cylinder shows 24 mL
